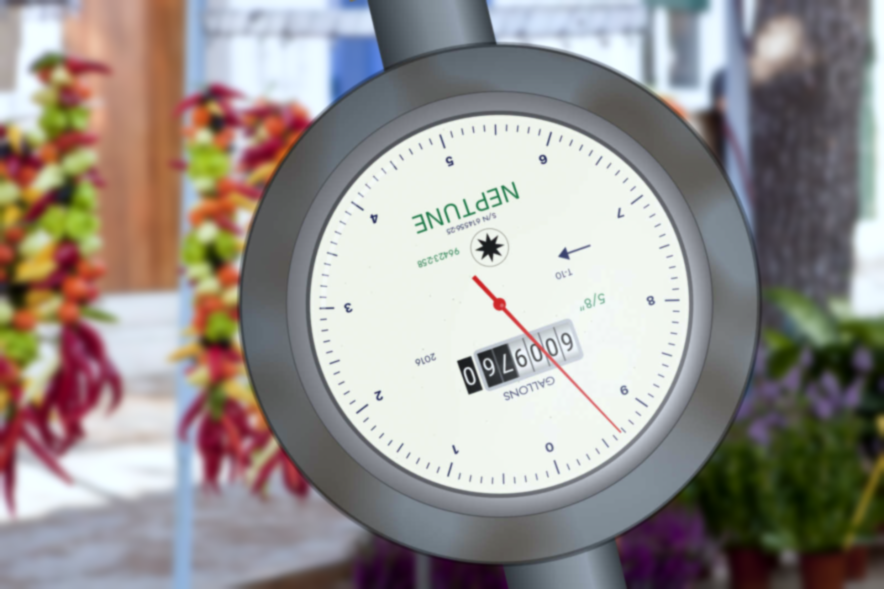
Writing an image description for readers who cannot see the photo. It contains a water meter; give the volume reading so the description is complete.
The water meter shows 6009759.3 gal
